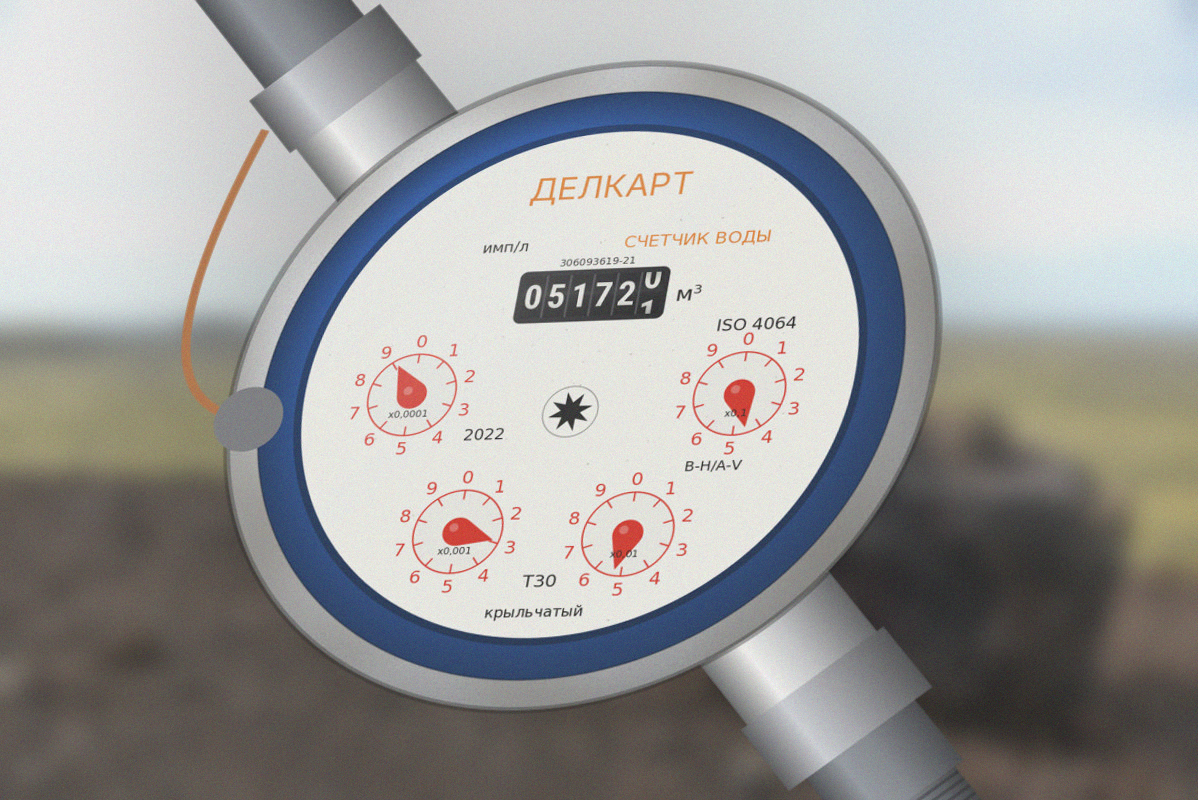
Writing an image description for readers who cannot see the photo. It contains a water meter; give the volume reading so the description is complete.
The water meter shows 51720.4529 m³
